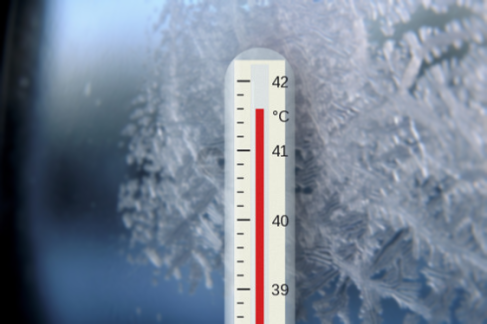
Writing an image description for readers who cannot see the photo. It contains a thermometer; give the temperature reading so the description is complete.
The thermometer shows 41.6 °C
